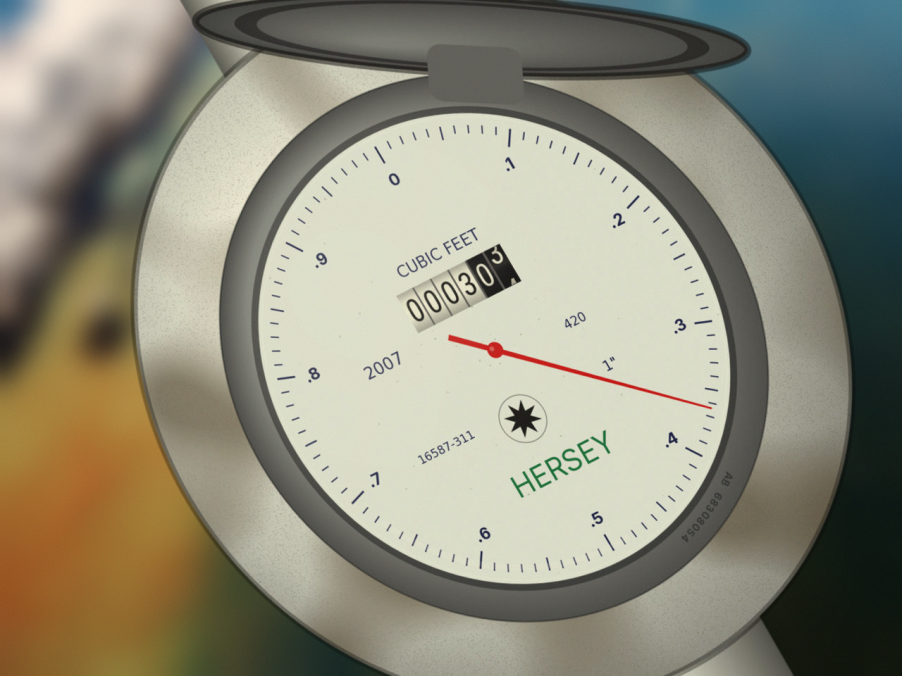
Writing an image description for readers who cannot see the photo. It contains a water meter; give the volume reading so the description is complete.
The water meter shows 303.36 ft³
